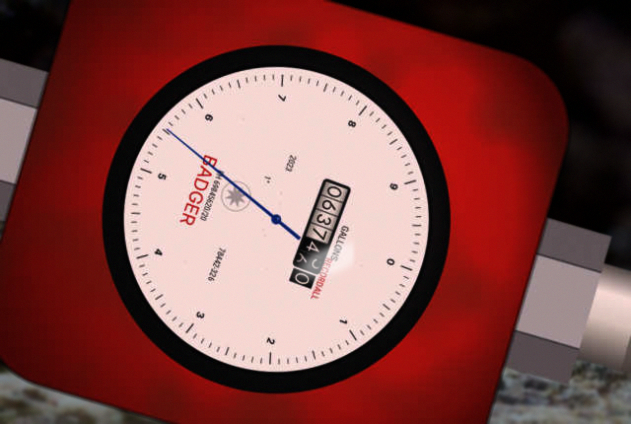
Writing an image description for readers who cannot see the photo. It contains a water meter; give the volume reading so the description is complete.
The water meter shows 637455.5 gal
